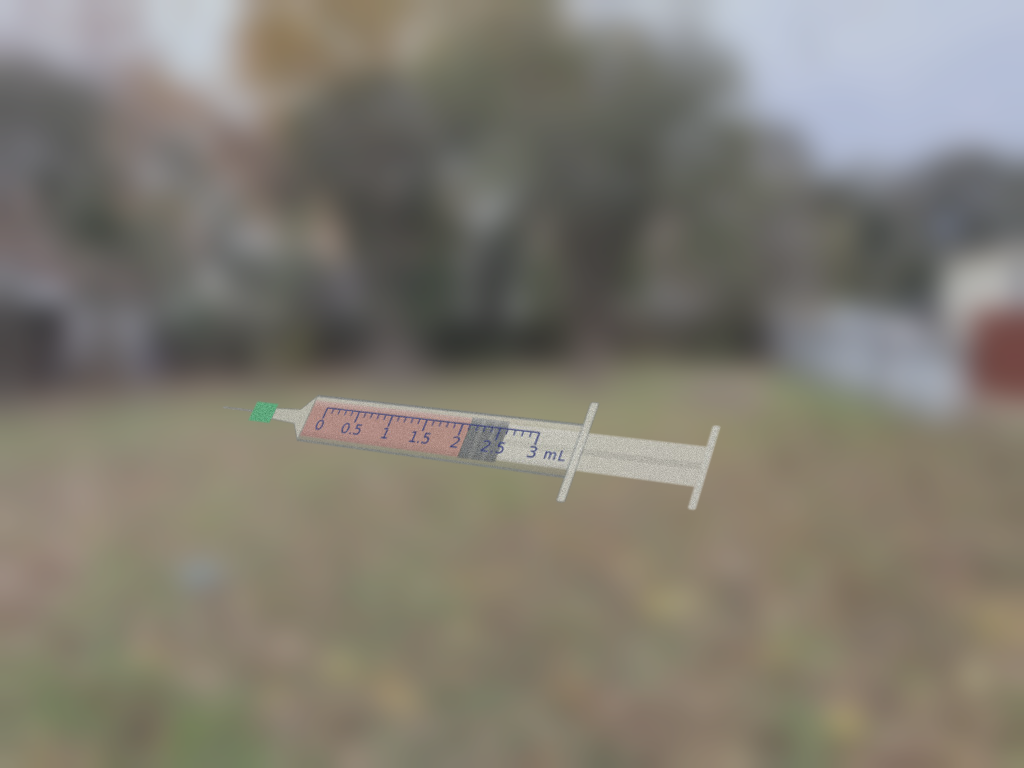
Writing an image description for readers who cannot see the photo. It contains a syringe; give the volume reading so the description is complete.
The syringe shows 2.1 mL
